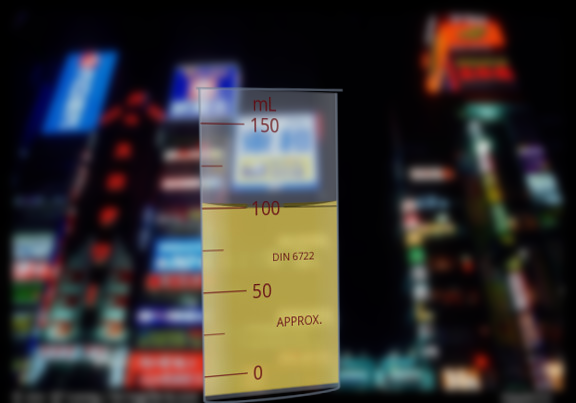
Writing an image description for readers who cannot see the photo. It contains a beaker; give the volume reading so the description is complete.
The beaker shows 100 mL
